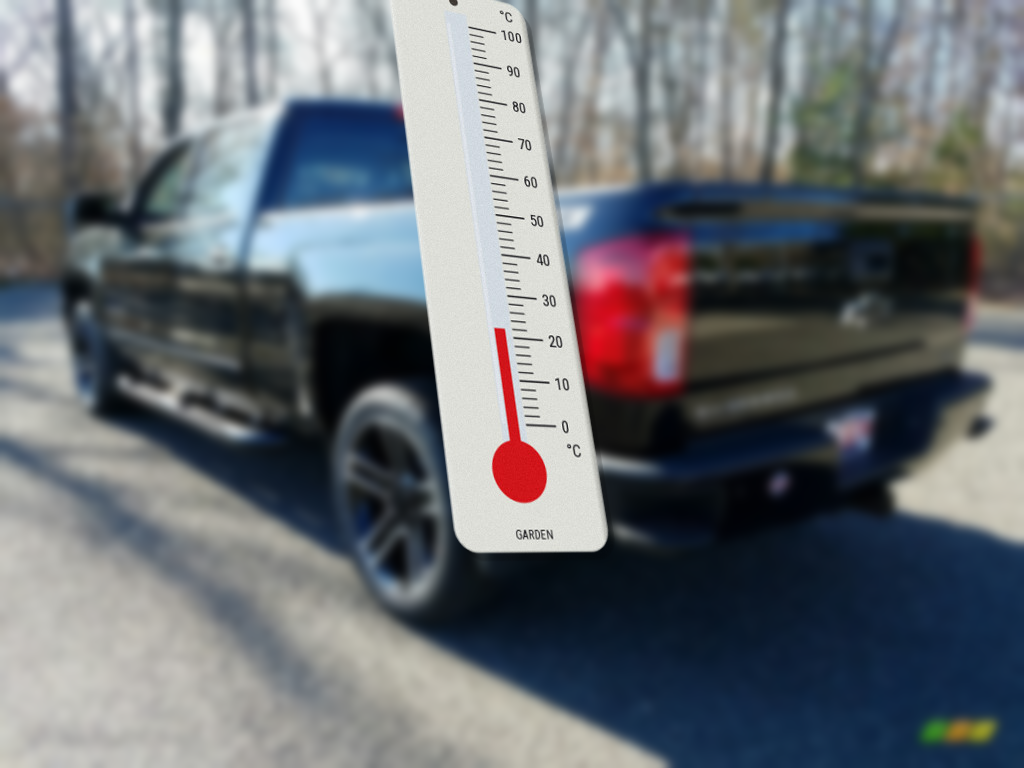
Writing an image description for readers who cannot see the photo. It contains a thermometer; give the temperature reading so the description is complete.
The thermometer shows 22 °C
